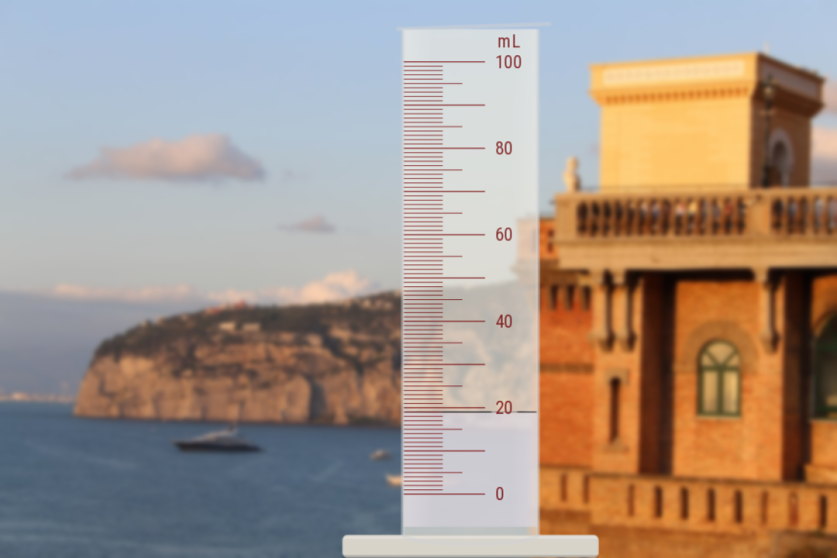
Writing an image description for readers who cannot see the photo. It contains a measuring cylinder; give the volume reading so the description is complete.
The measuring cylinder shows 19 mL
